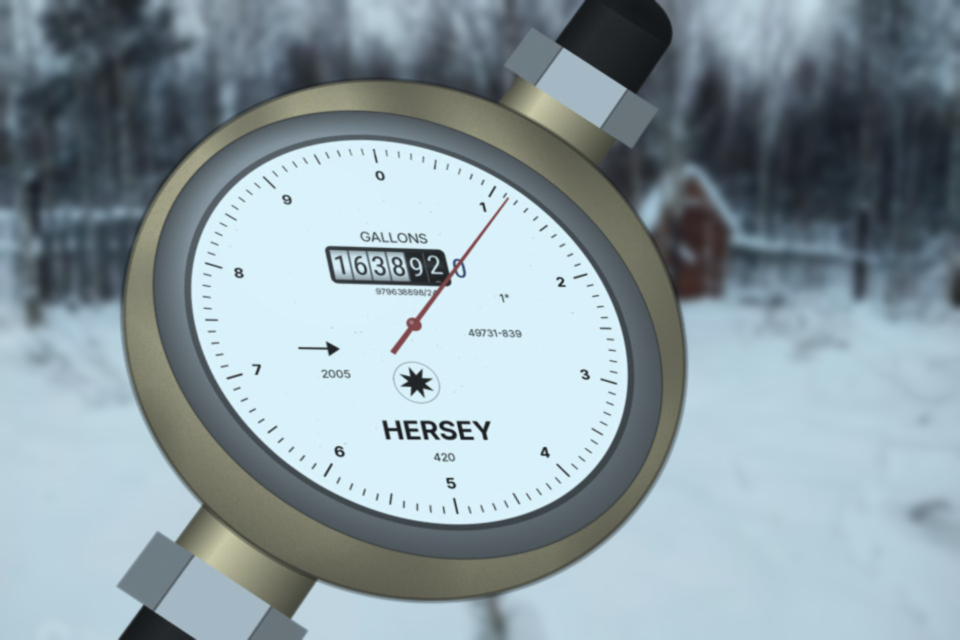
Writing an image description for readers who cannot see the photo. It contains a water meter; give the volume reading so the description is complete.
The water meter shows 1638921.1 gal
